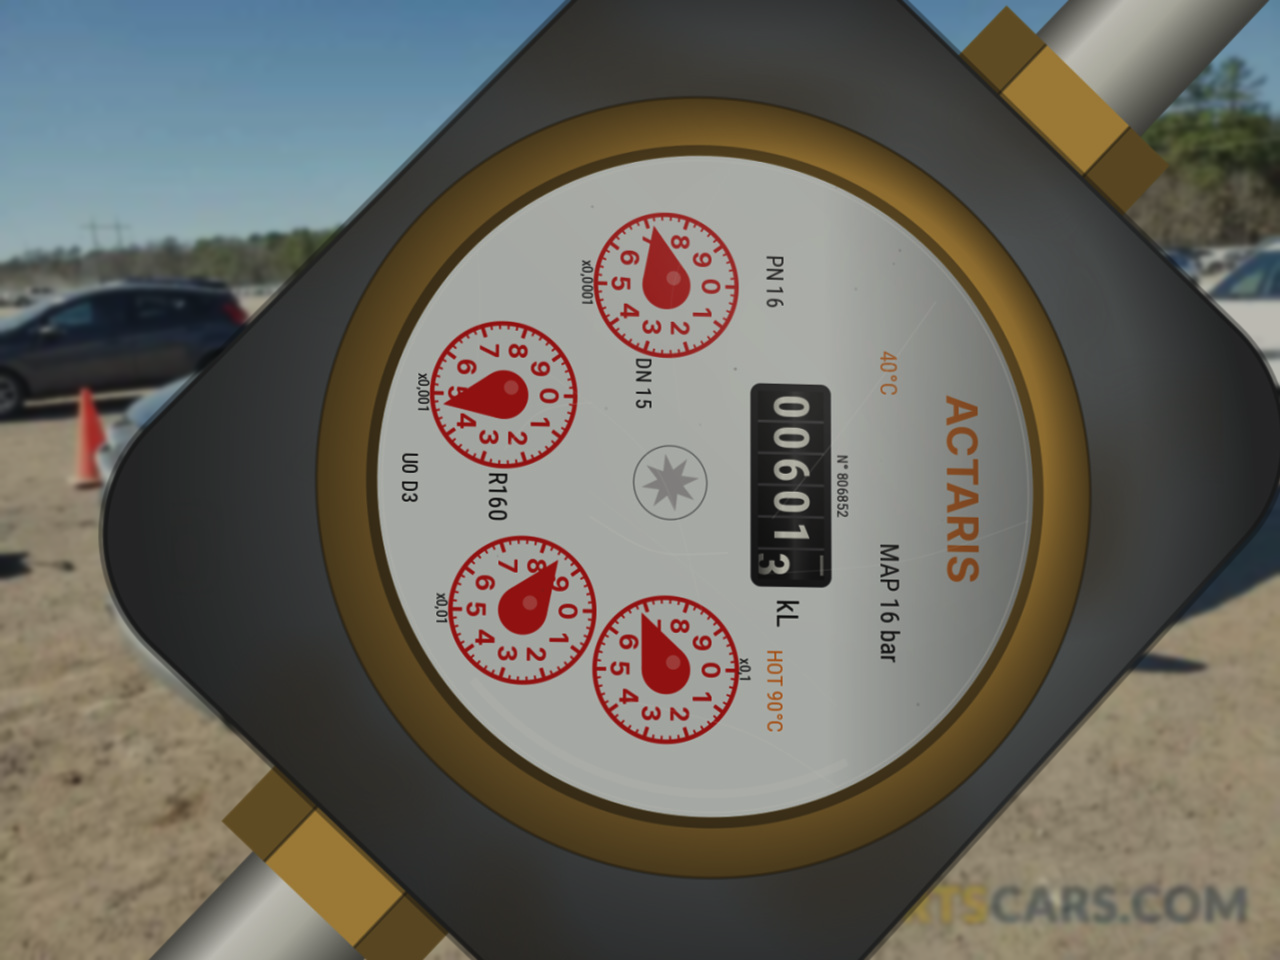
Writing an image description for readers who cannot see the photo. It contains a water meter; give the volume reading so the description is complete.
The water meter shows 6012.6847 kL
